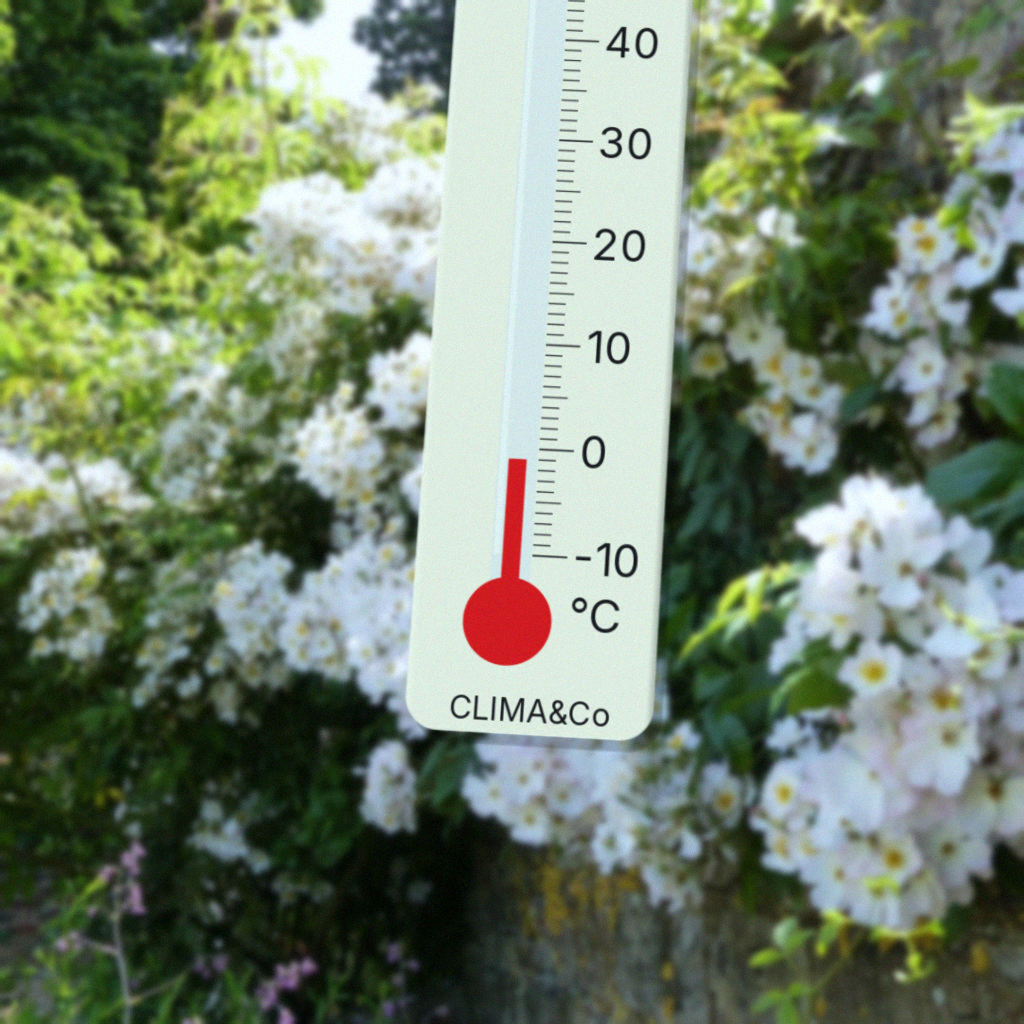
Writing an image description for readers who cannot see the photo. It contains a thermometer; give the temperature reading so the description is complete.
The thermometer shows -1 °C
